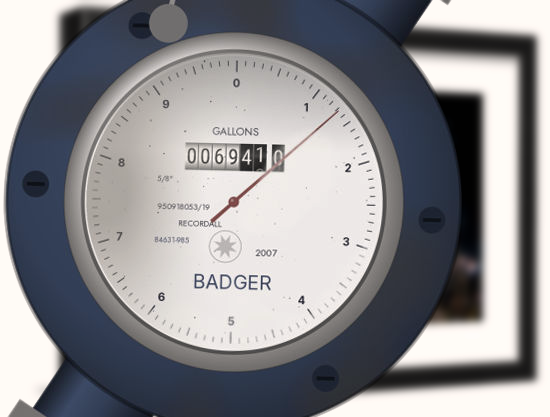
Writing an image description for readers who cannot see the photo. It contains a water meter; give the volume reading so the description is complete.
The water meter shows 69411.3 gal
